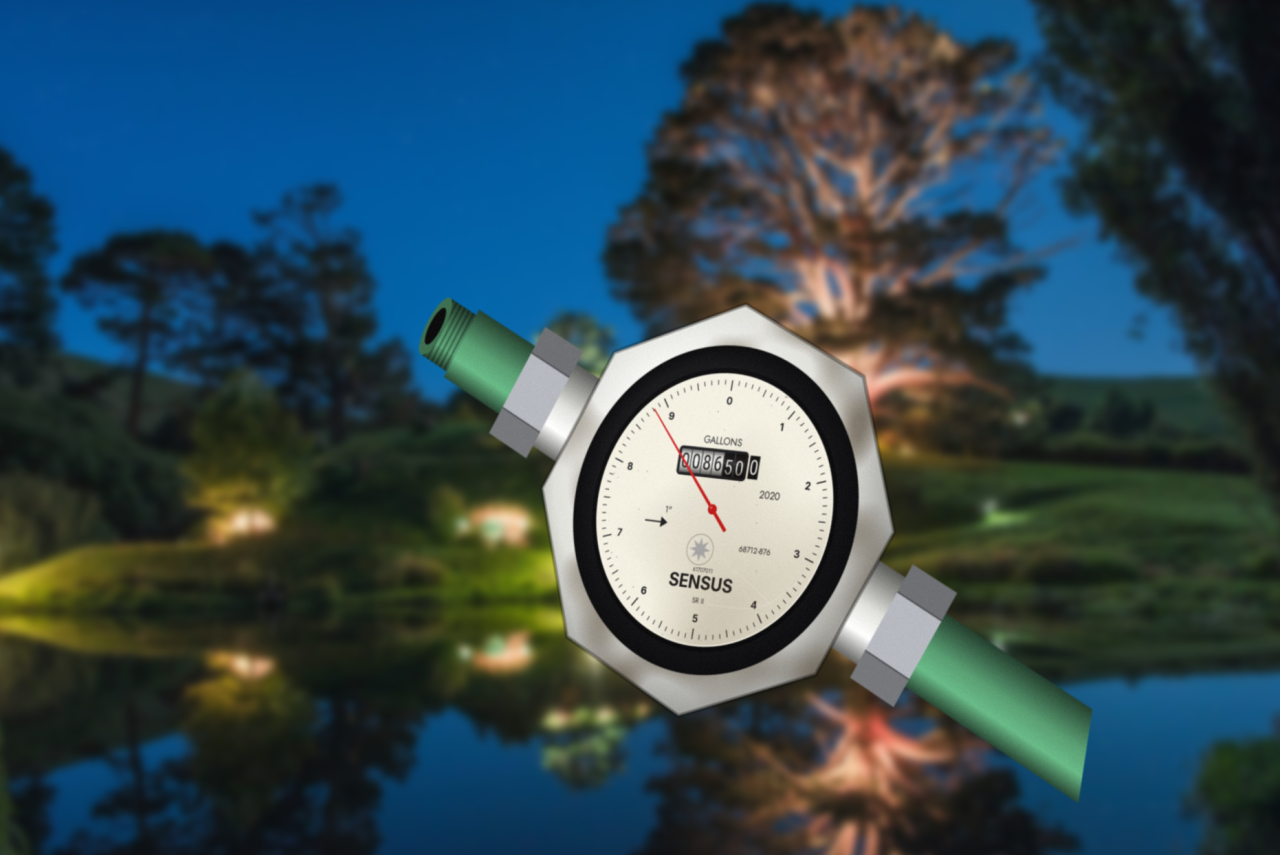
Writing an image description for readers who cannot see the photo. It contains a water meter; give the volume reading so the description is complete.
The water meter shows 86498.8 gal
